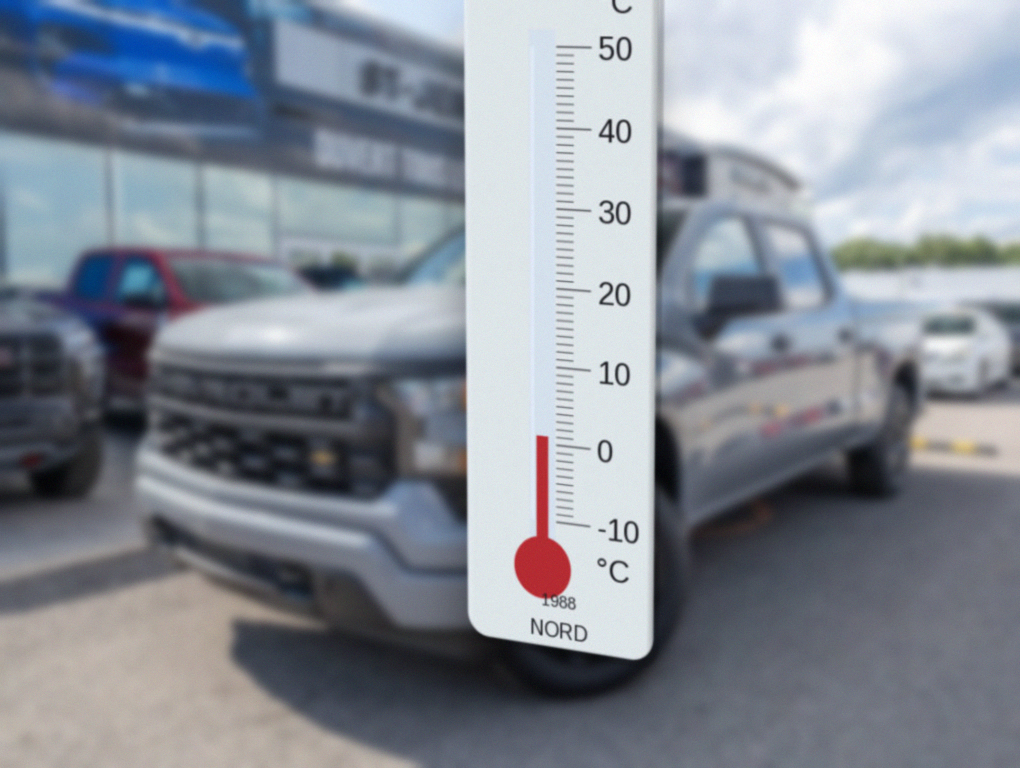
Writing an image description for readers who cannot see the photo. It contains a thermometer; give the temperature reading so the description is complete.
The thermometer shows 1 °C
